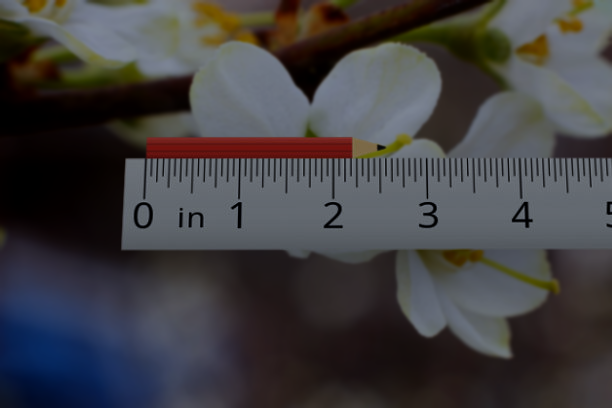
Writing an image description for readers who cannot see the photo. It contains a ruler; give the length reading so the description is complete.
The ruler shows 2.5625 in
